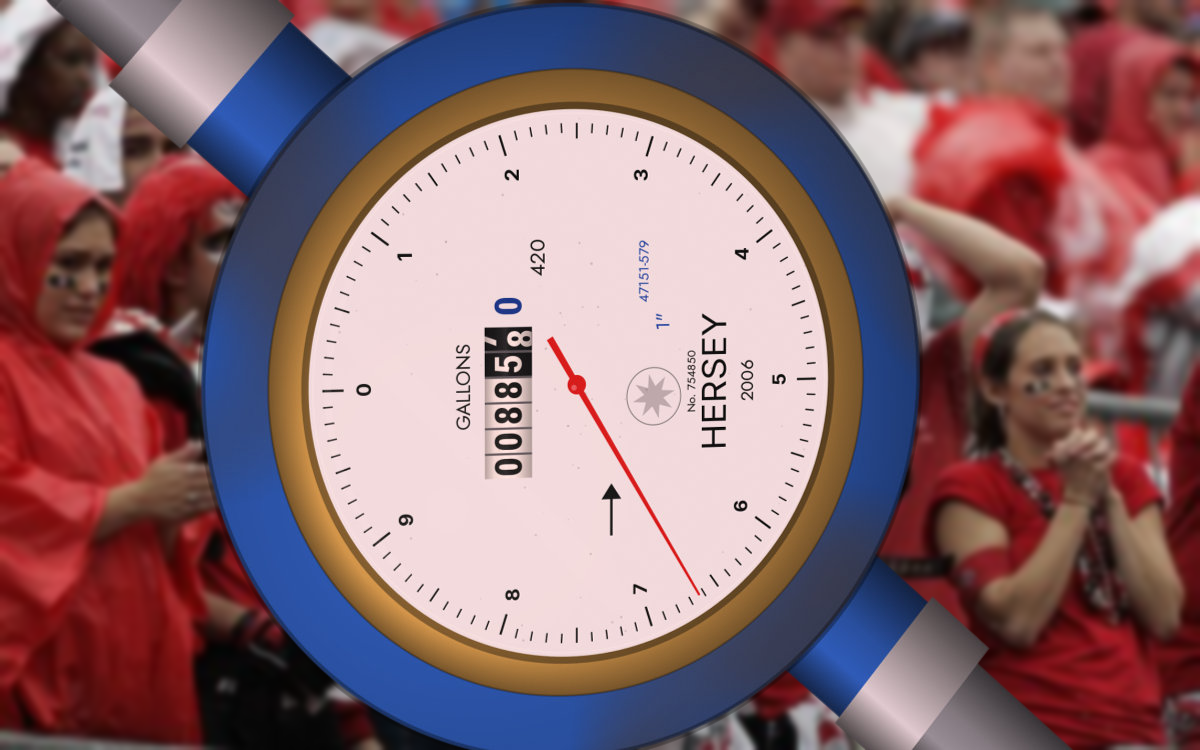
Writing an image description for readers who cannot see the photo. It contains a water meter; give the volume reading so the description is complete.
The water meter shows 88576.6 gal
